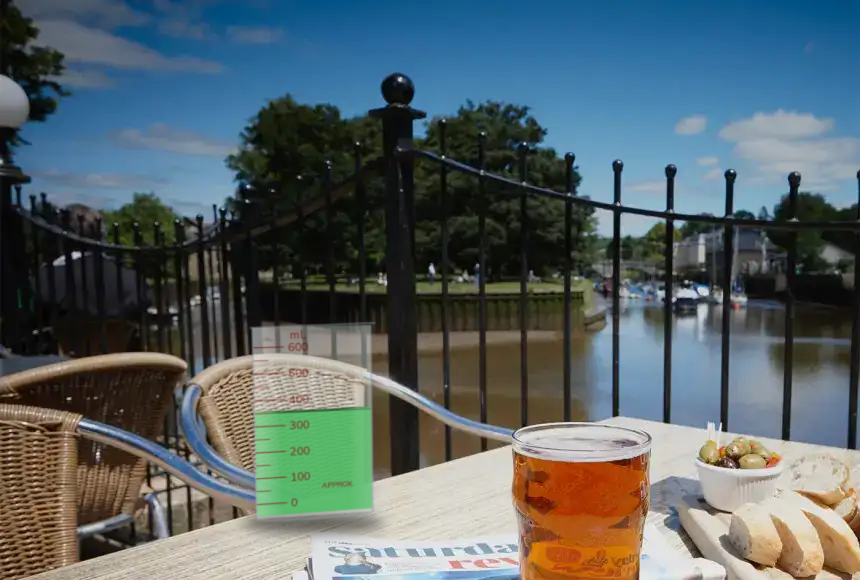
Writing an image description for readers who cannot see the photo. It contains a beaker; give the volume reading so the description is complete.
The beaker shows 350 mL
